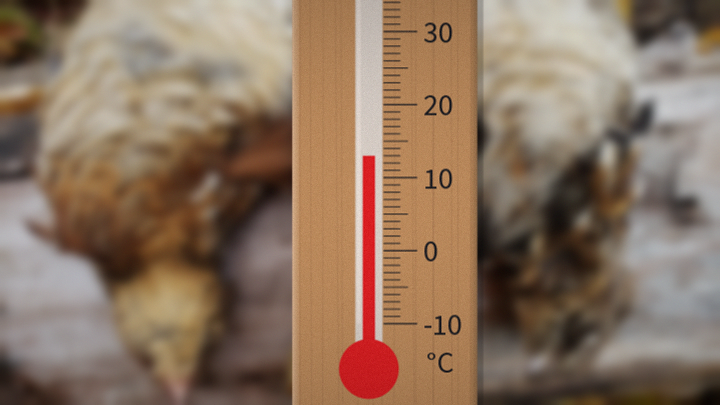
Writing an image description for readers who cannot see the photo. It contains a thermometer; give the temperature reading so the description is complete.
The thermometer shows 13 °C
